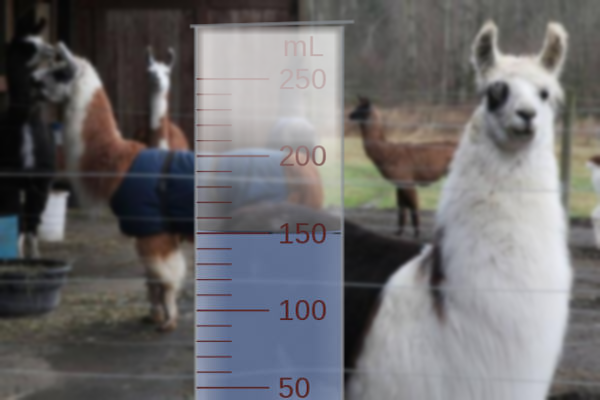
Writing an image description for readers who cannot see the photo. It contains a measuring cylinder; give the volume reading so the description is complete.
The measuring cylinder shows 150 mL
